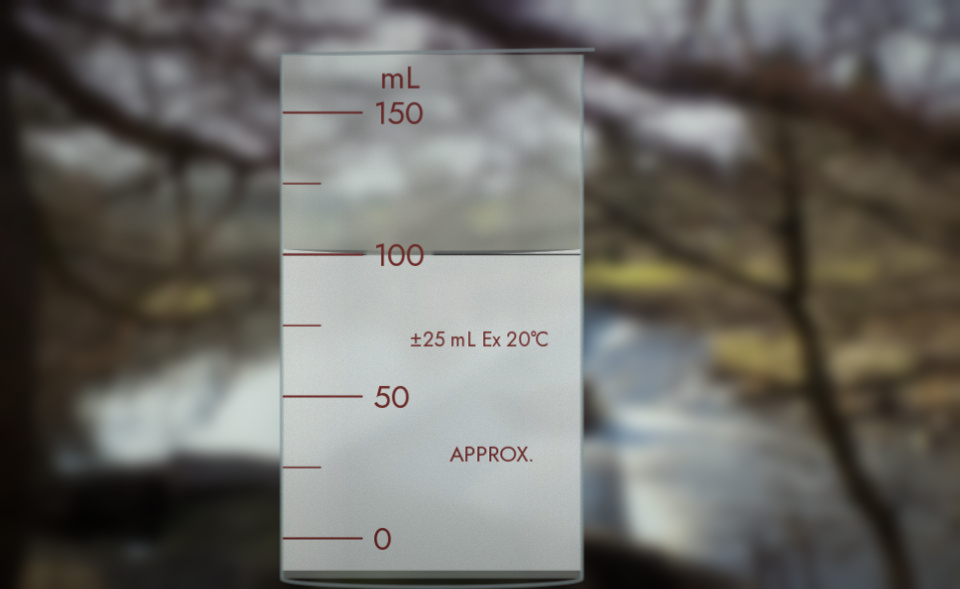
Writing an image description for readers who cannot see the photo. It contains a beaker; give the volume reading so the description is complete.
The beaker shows 100 mL
